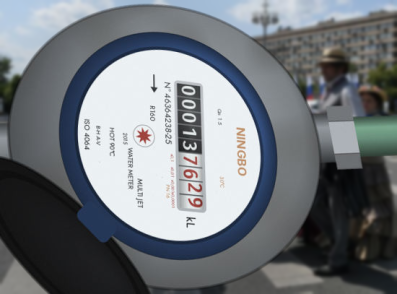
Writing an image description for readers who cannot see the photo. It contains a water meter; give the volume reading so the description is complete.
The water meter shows 13.7629 kL
